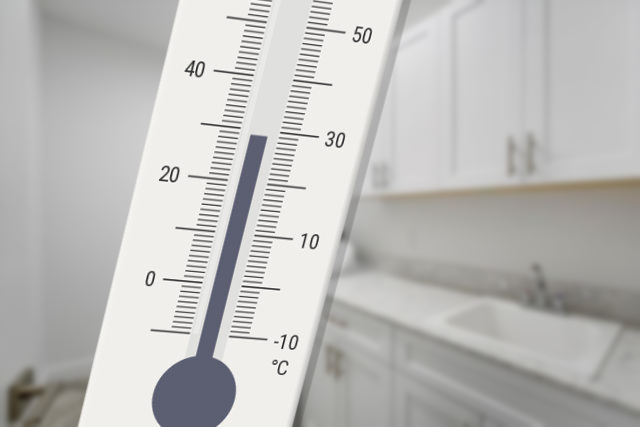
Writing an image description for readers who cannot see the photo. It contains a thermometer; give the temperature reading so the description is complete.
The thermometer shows 29 °C
